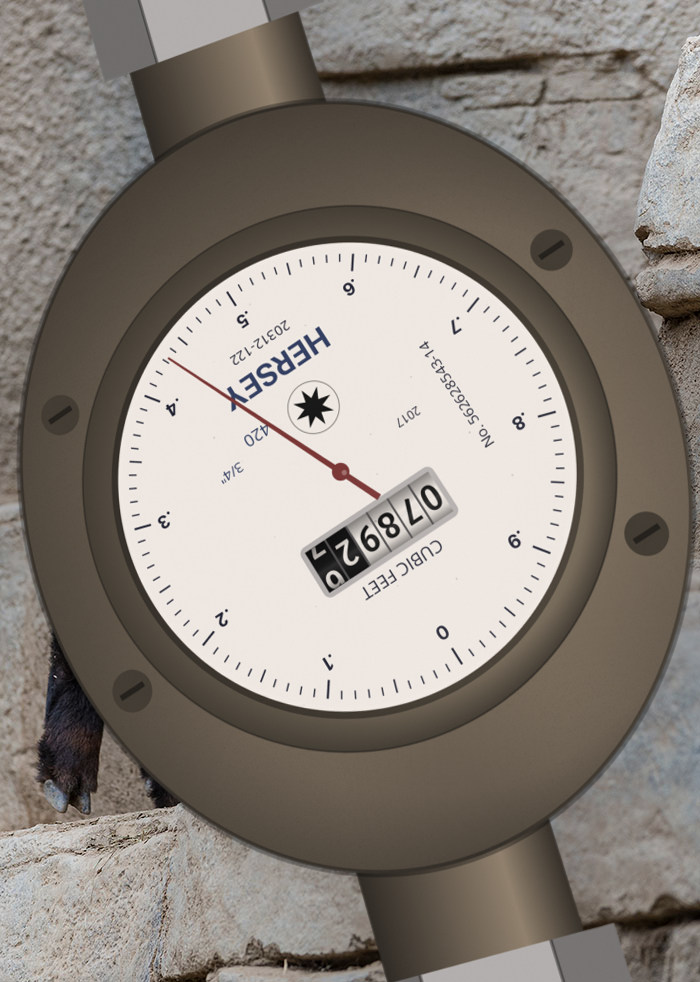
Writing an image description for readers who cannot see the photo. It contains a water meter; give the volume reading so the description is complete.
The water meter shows 78926.43 ft³
